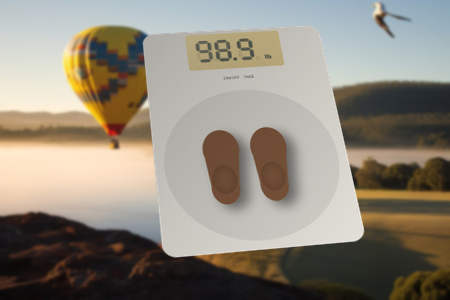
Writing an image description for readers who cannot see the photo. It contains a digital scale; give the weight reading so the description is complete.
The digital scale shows 98.9 lb
